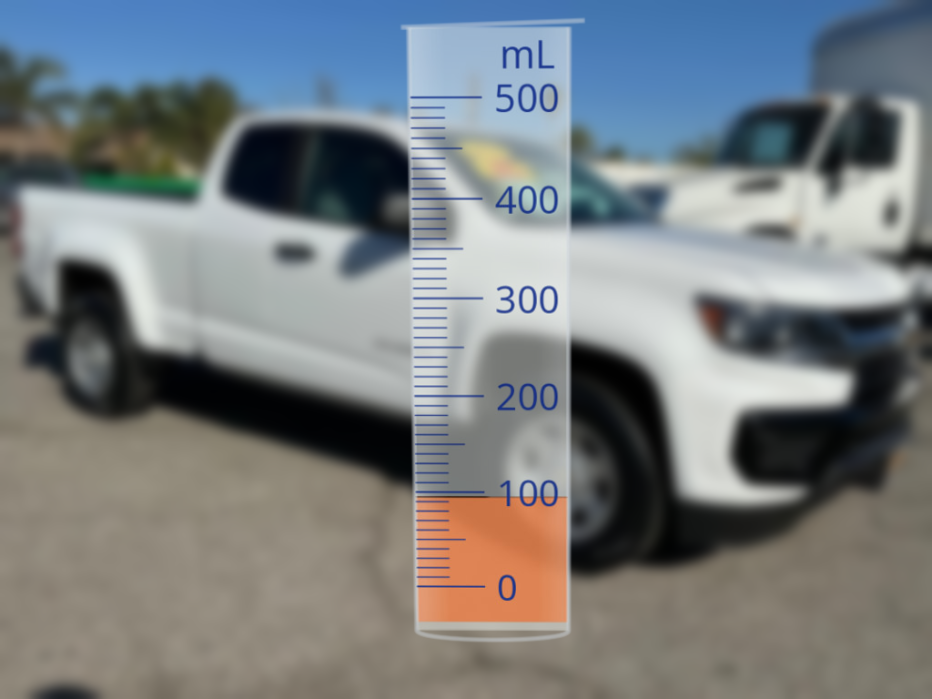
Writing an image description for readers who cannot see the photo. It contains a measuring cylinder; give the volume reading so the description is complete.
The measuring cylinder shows 95 mL
